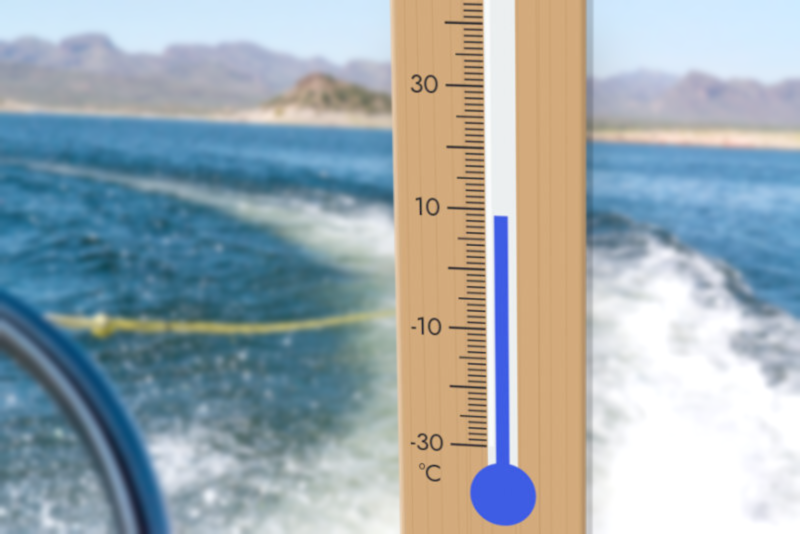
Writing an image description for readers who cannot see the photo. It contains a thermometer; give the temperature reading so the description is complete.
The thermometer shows 9 °C
